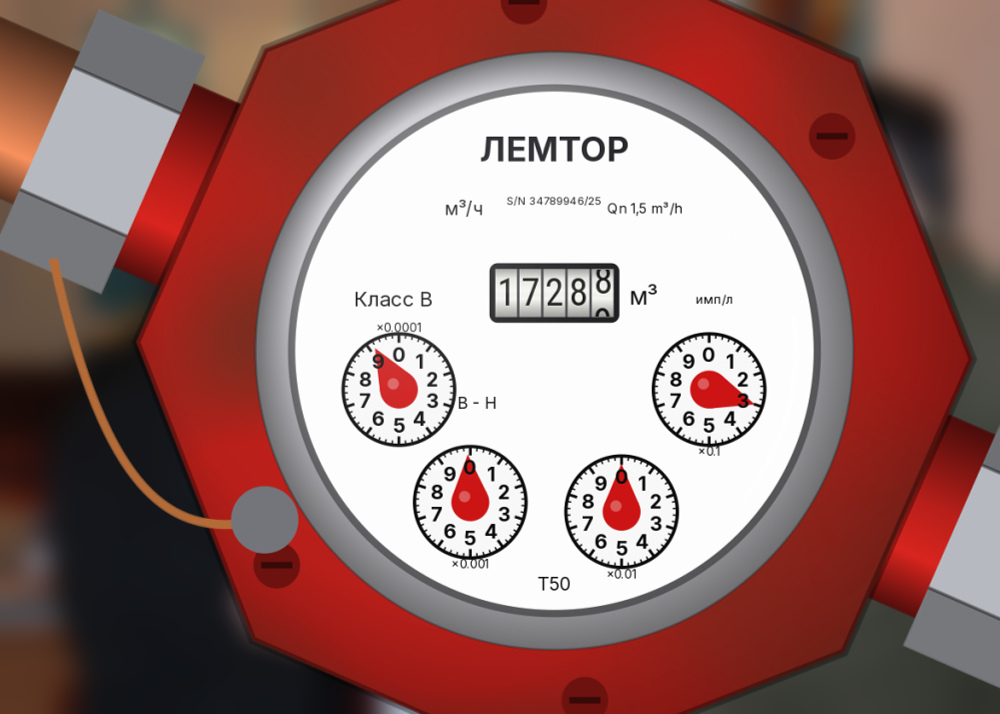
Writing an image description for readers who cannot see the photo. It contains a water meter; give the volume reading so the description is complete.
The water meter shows 17288.2999 m³
